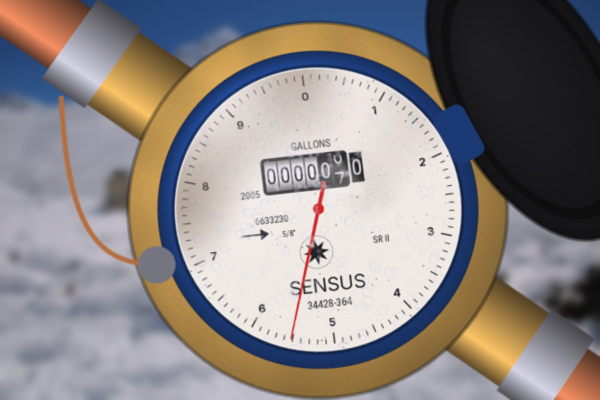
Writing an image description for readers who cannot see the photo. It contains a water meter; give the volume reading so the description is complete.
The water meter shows 65.5 gal
